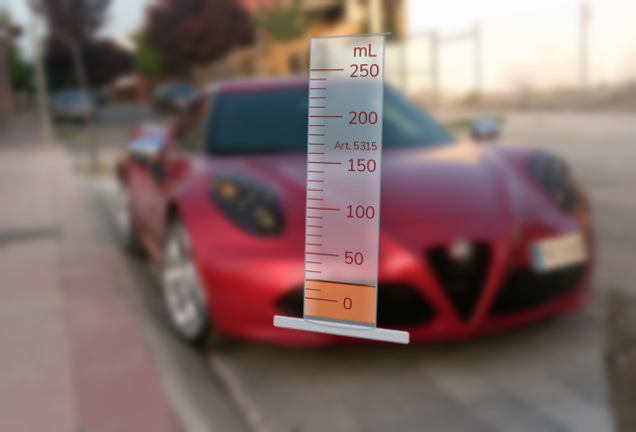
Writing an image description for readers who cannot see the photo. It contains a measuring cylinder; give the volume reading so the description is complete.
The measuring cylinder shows 20 mL
